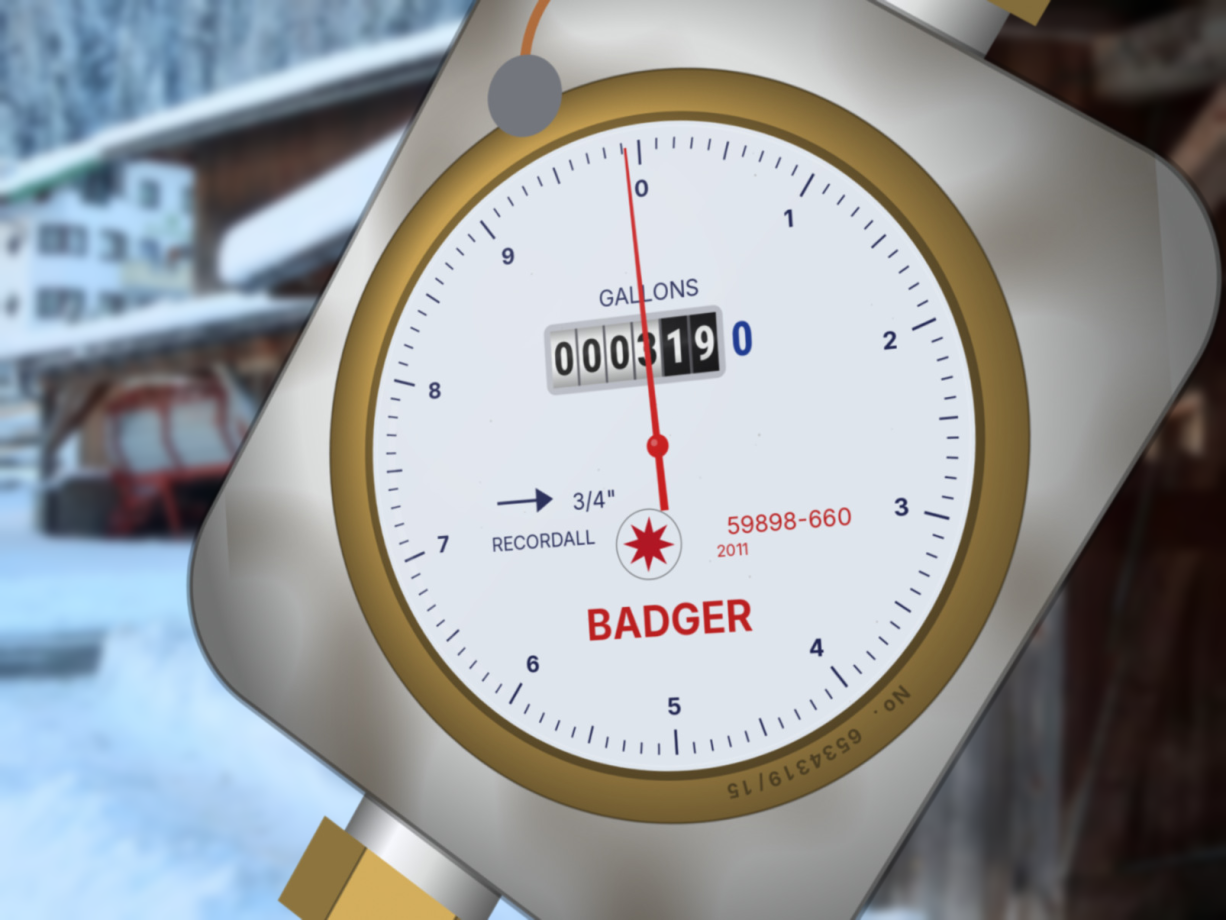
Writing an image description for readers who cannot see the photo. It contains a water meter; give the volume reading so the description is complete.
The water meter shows 3189.9 gal
